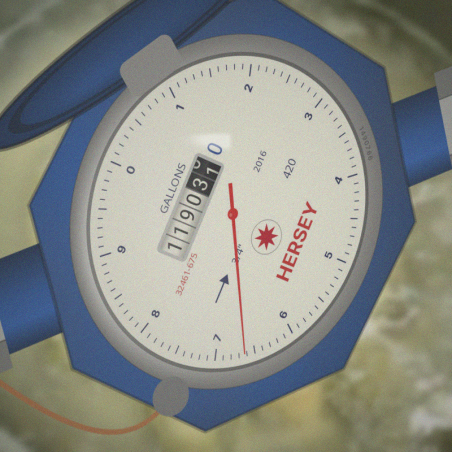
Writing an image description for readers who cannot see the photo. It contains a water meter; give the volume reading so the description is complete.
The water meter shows 1190306.6 gal
